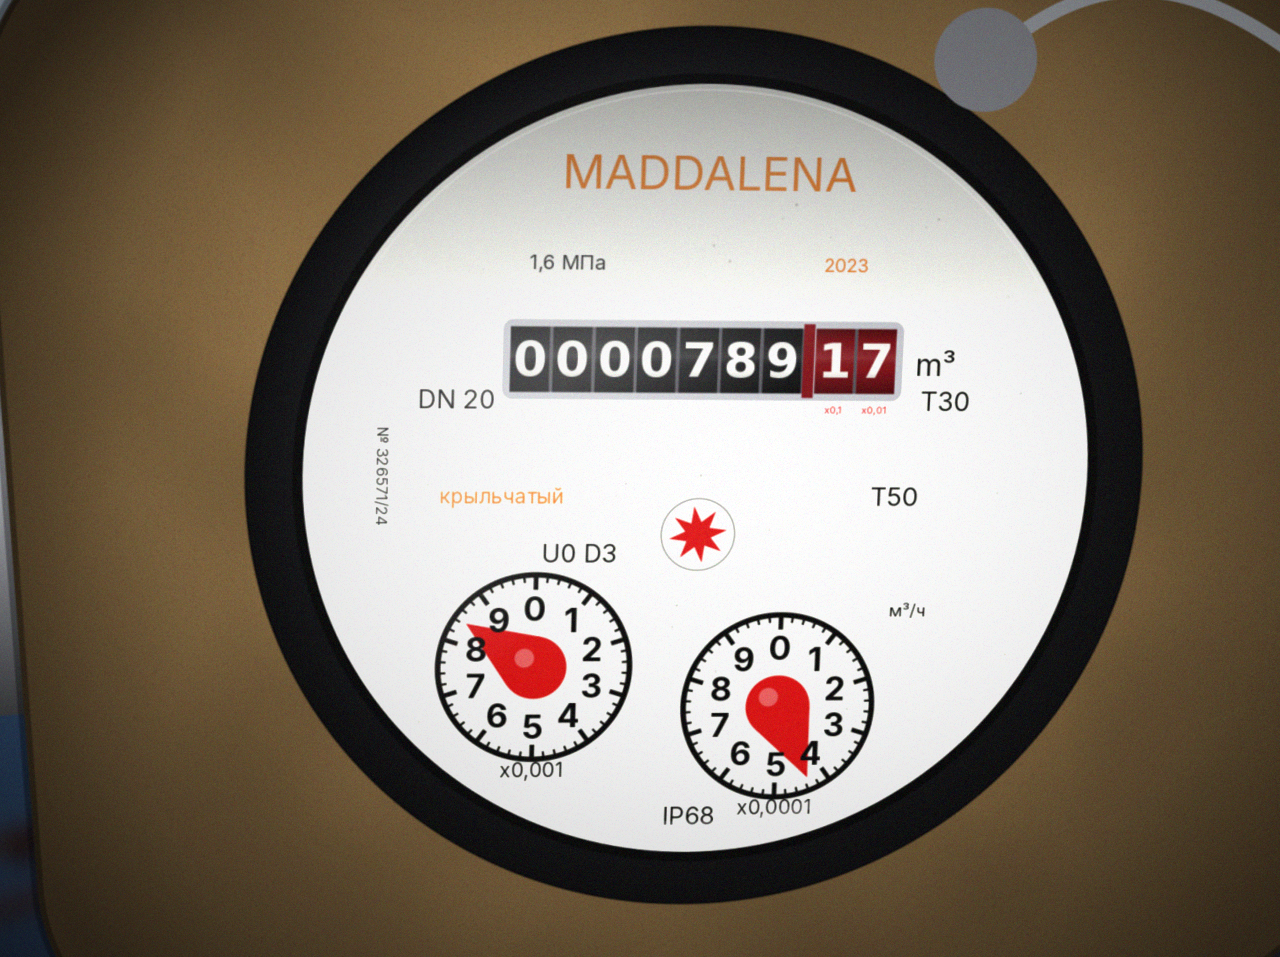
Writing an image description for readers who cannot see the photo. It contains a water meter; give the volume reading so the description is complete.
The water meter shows 789.1784 m³
